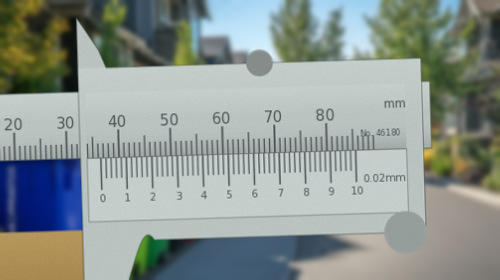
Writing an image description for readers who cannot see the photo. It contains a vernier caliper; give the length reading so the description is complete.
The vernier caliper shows 36.5 mm
